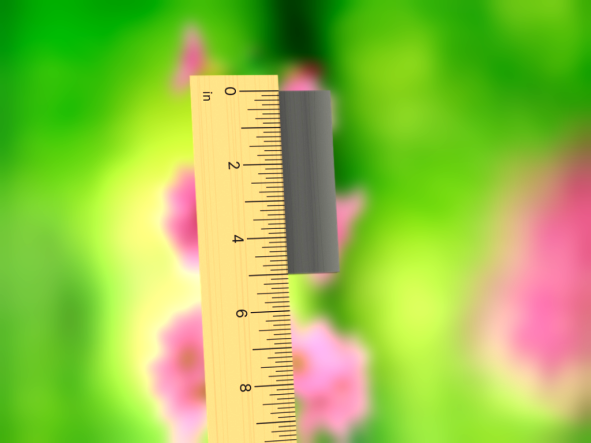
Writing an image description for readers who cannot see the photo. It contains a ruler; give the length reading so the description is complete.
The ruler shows 5 in
